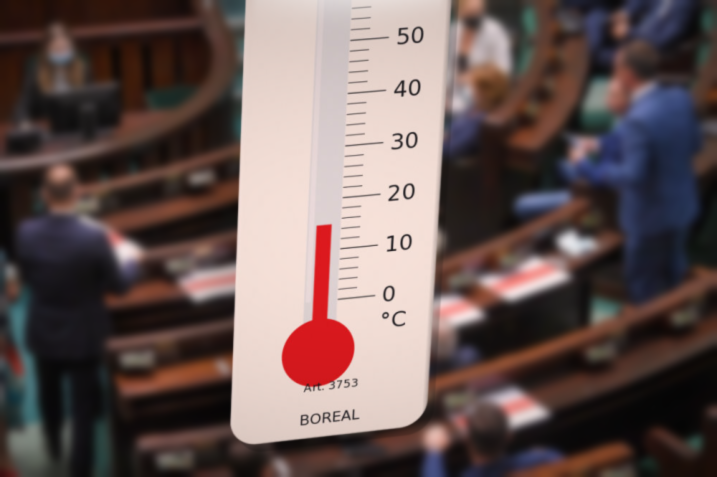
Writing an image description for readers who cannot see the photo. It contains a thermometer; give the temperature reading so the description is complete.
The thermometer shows 15 °C
